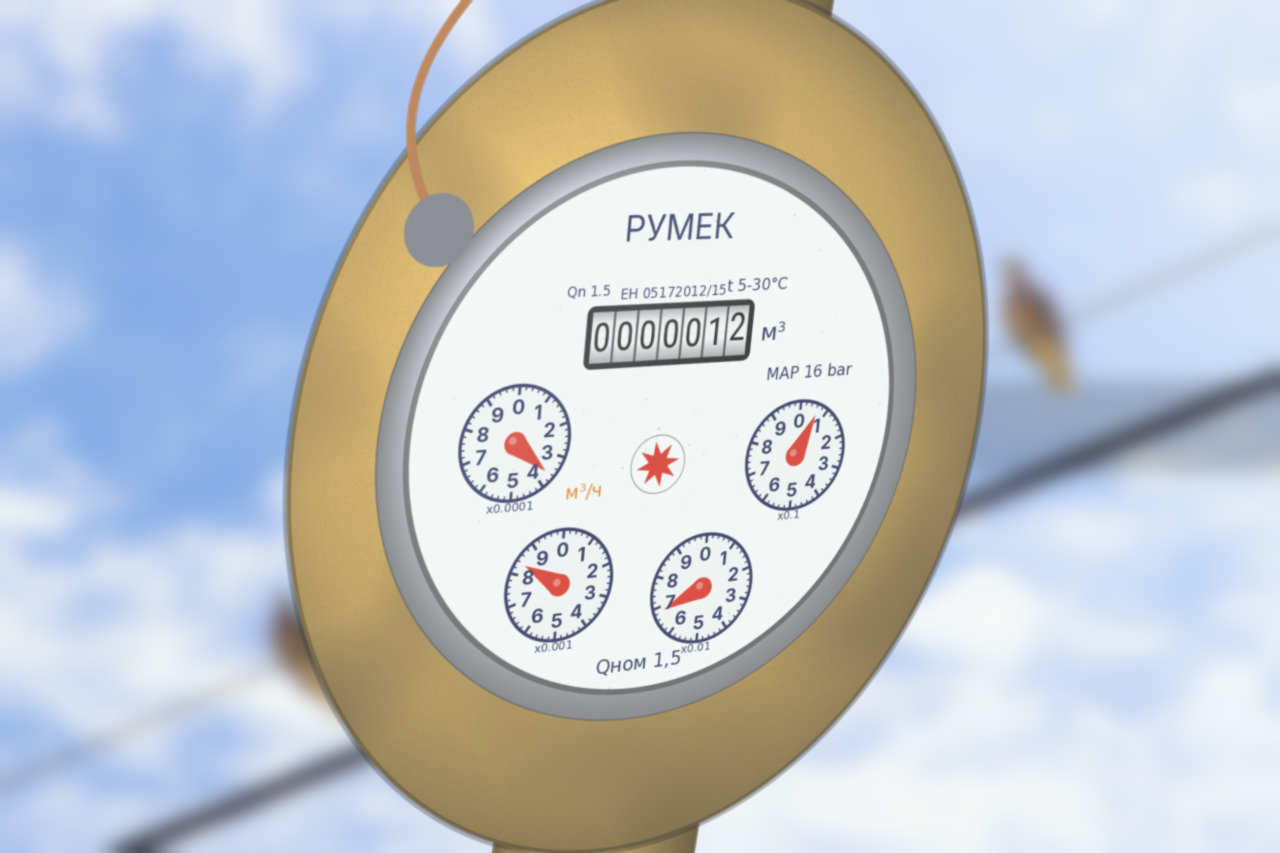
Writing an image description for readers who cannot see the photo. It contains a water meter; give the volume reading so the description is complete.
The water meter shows 12.0683 m³
